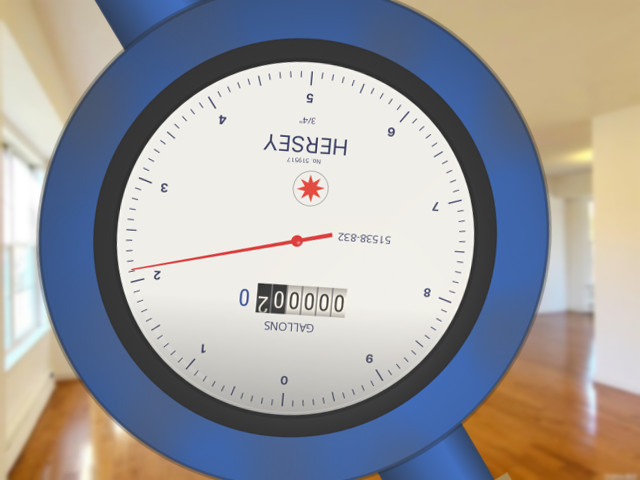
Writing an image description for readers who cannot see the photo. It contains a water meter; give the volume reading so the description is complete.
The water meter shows 22.1 gal
